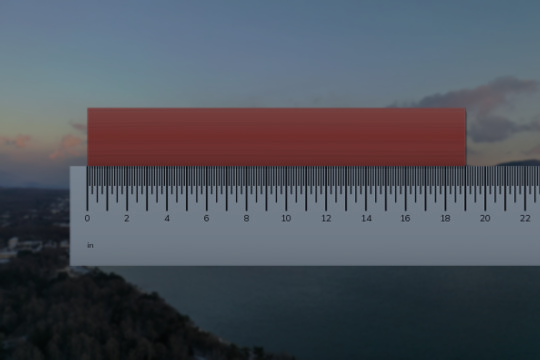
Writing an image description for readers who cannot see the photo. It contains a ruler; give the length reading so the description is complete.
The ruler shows 19 in
